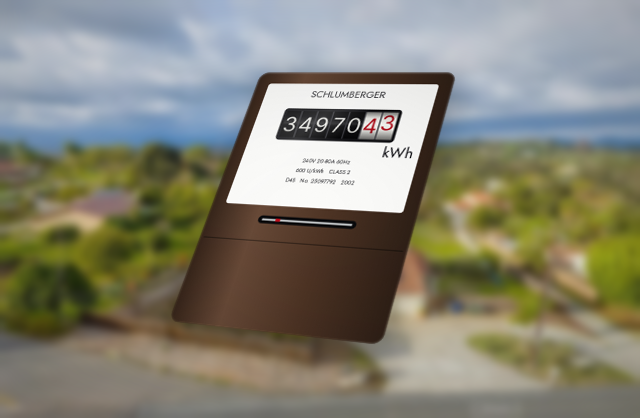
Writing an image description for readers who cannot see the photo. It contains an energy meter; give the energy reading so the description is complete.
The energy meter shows 34970.43 kWh
